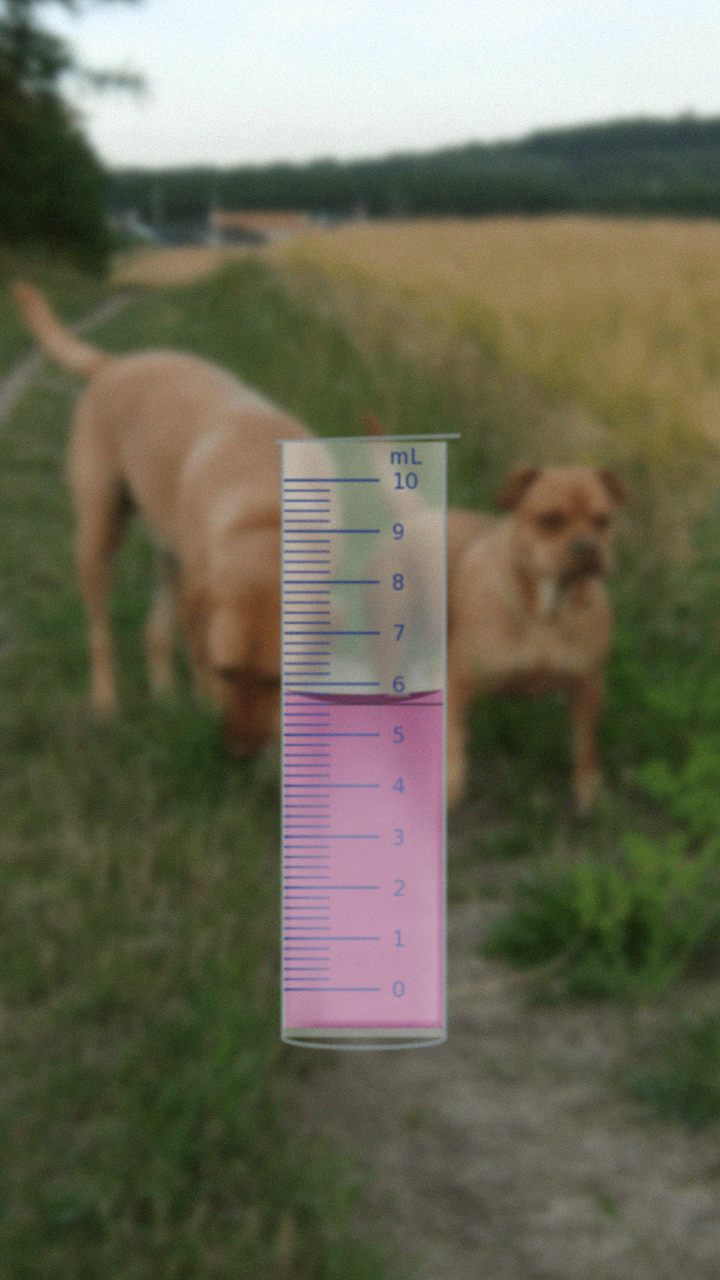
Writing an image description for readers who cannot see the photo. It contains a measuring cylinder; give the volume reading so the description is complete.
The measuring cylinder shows 5.6 mL
